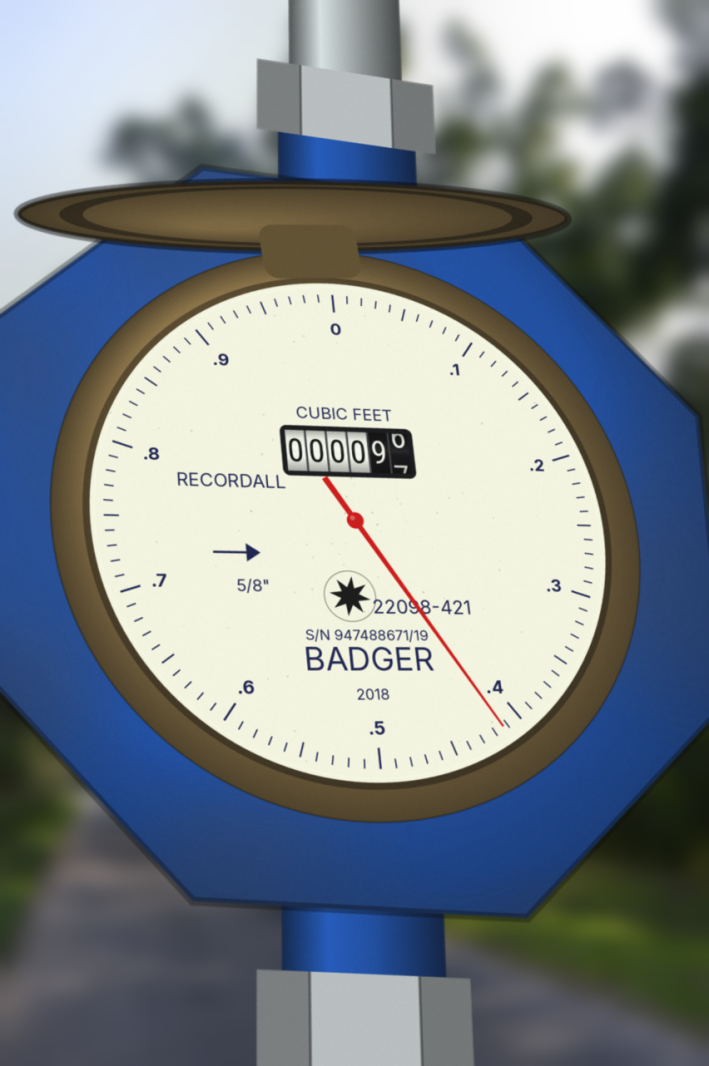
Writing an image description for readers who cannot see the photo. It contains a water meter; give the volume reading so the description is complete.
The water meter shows 96.41 ft³
